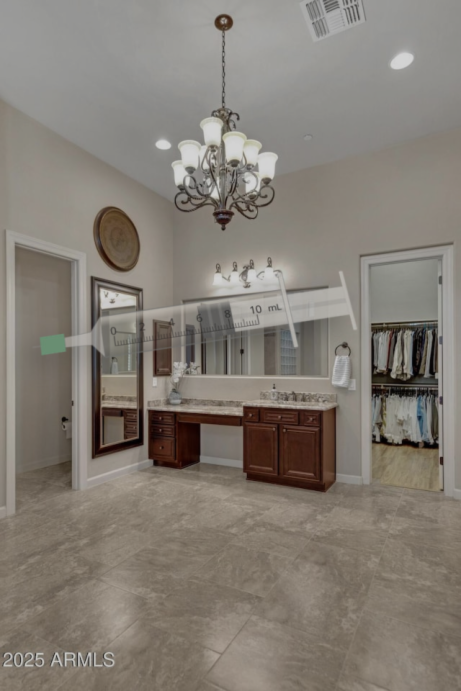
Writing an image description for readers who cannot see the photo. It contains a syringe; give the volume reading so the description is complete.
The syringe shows 6 mL
